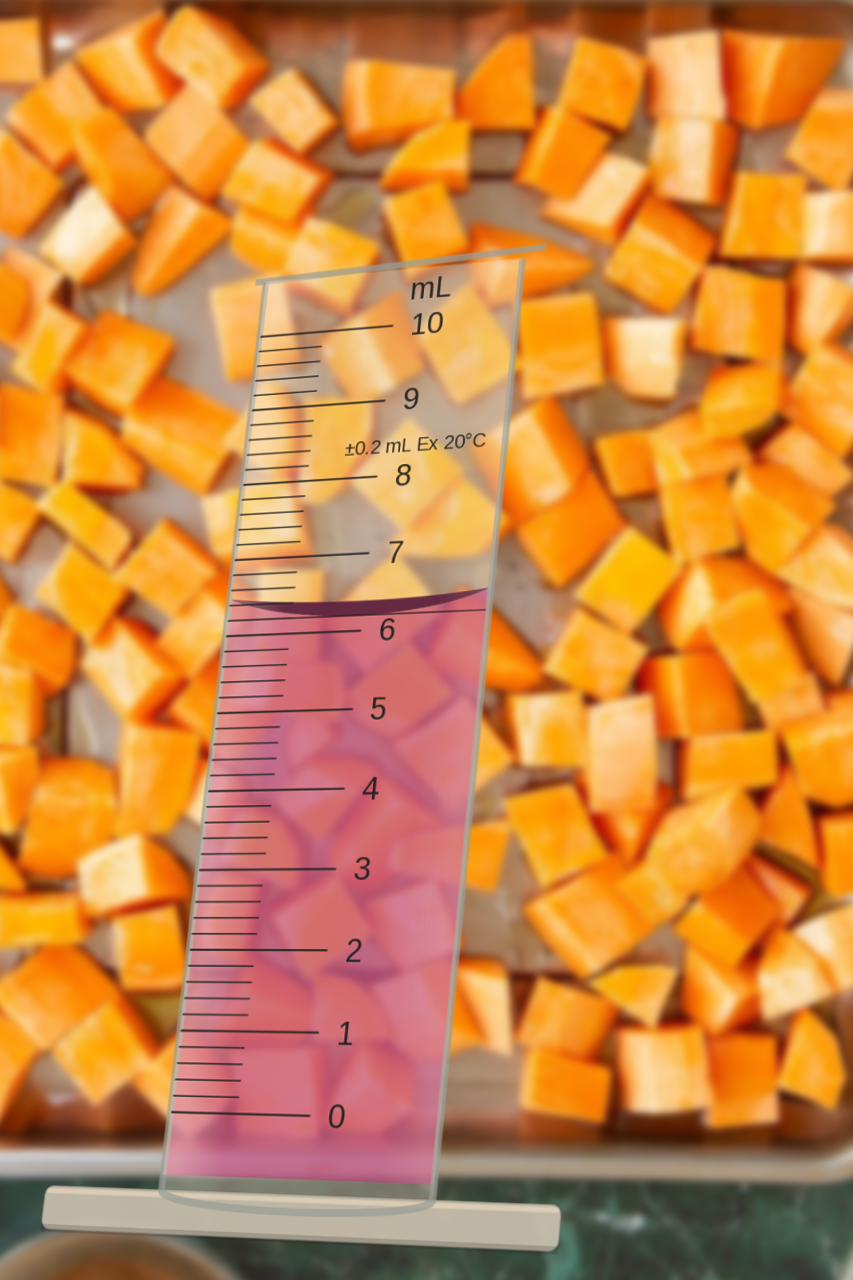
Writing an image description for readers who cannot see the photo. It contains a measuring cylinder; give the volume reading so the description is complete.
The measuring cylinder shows 6.2 mL
